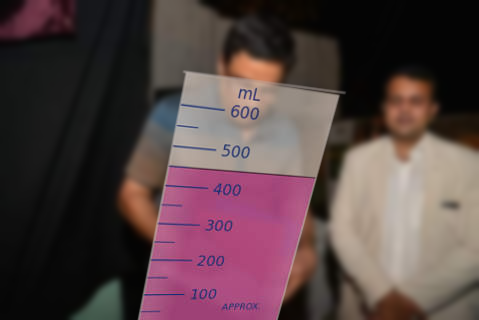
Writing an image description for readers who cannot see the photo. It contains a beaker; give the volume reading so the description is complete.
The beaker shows 450 mL
